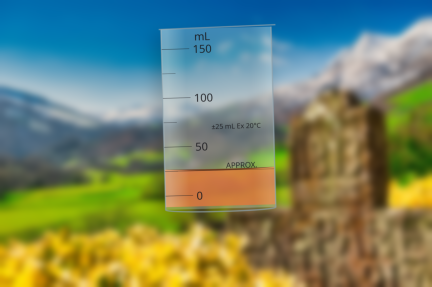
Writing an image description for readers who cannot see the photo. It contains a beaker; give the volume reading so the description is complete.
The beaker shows 25 mL
